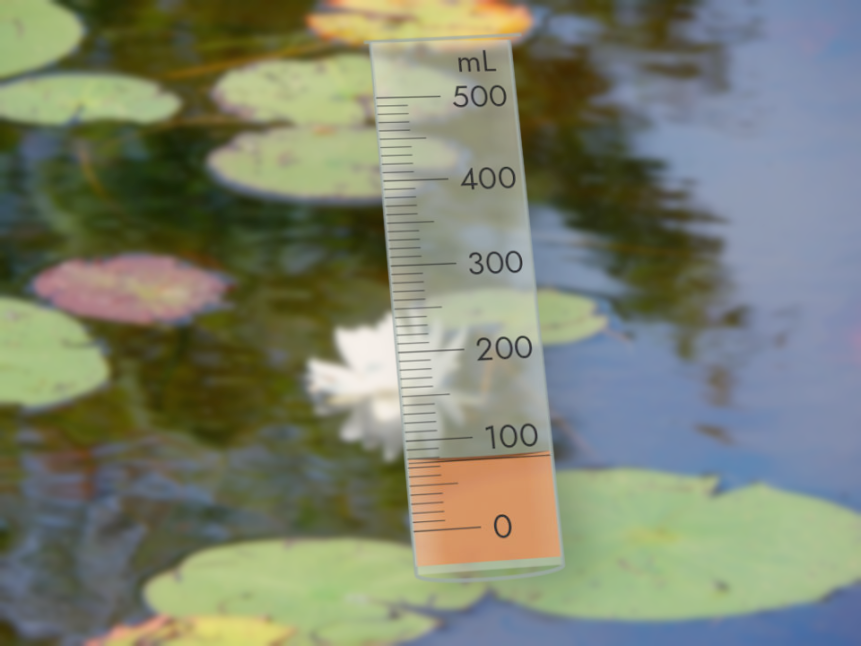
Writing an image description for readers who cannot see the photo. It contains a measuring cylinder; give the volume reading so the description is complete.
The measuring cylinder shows 75 mL
